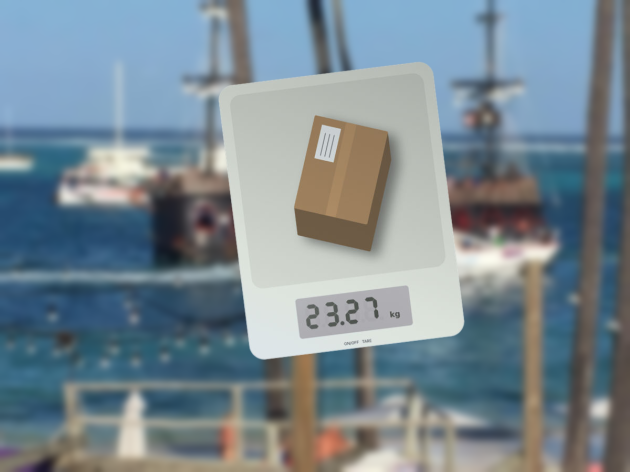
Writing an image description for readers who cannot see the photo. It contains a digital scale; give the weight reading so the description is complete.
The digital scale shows 23.27 kg
